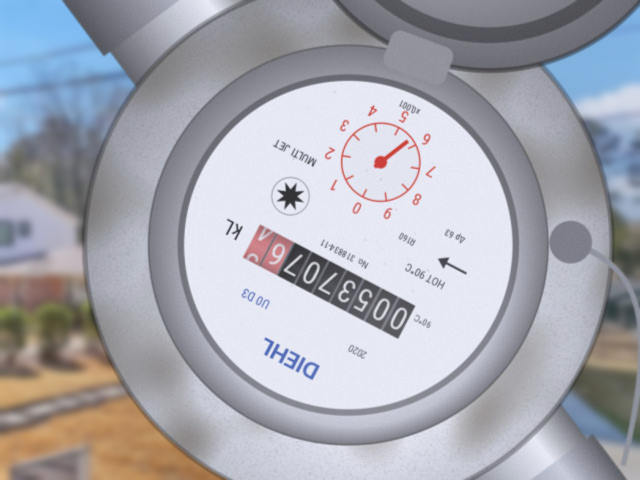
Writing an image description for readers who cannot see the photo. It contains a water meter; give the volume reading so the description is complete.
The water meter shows 53707.635 kL
